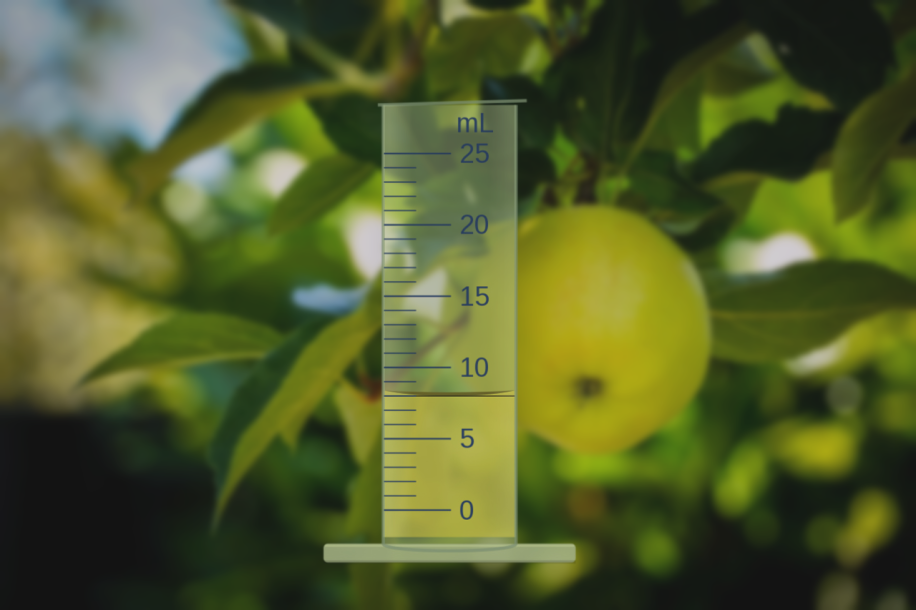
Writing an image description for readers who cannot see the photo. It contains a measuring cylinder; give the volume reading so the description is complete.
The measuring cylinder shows 8 mL
